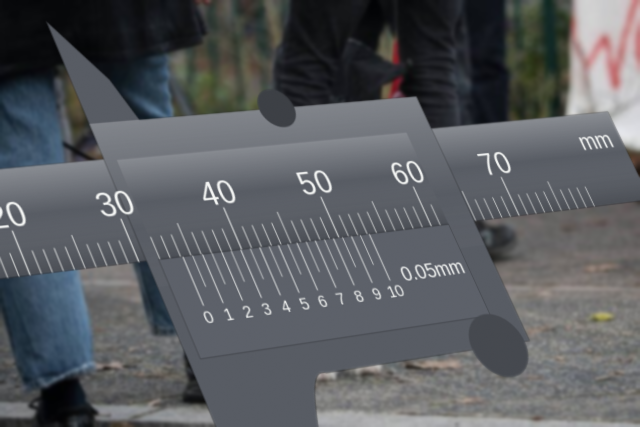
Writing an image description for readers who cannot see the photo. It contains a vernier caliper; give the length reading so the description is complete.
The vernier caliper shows 34.2 mm
